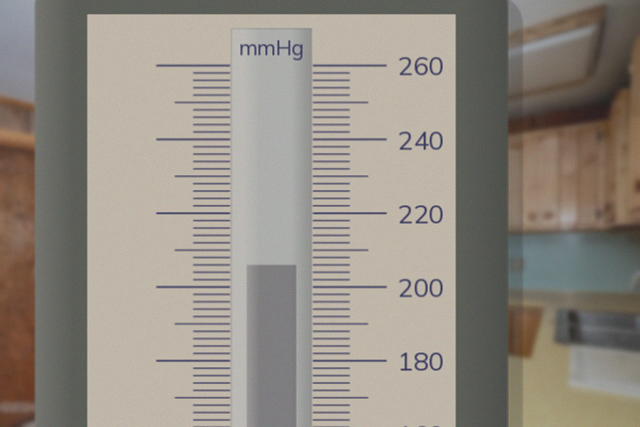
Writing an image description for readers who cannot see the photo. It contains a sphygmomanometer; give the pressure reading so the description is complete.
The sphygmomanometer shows 206 mmHg
